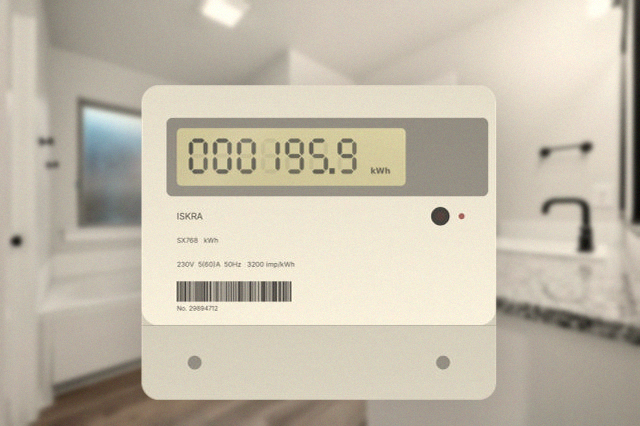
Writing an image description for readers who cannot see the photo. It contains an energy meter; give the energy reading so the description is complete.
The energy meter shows 195.9 kWh
